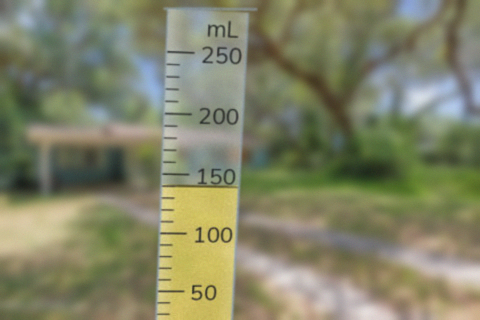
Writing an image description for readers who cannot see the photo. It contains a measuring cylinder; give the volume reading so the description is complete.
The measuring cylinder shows 140 mL
